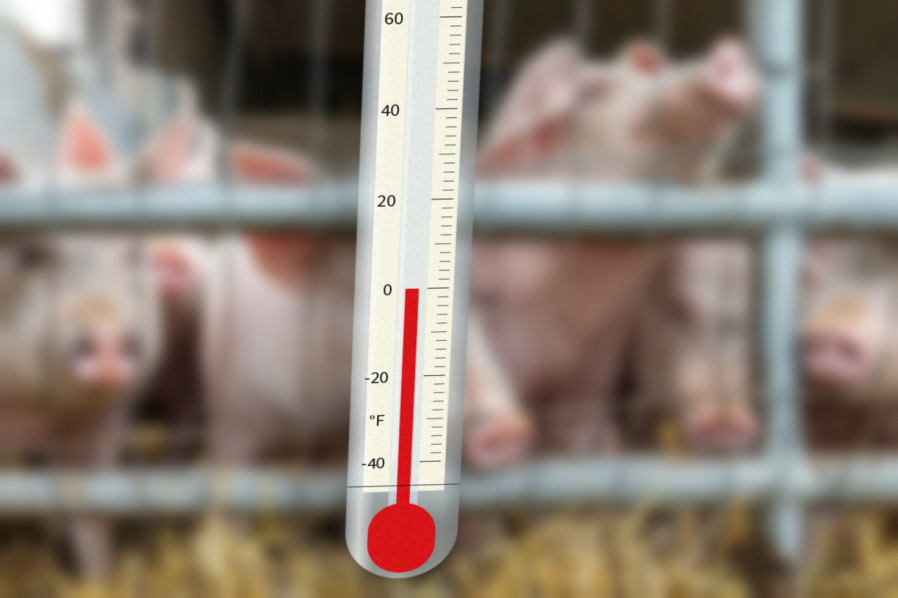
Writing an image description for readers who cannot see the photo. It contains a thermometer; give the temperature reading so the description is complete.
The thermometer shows 0 °F
